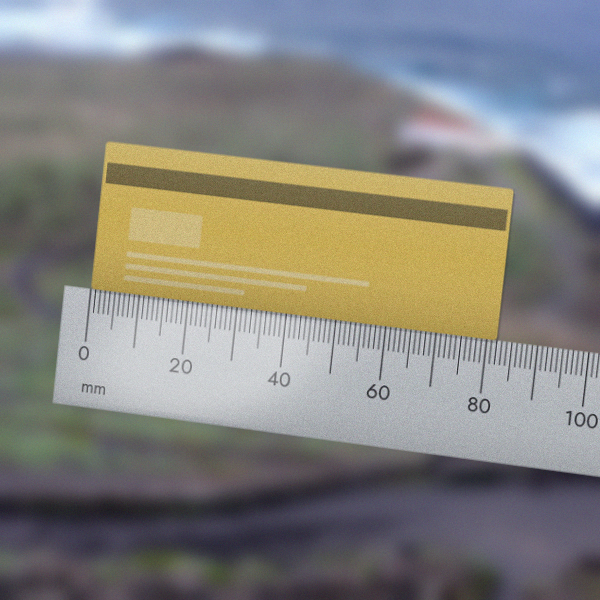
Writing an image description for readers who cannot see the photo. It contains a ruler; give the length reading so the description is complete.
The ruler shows 82 mm
